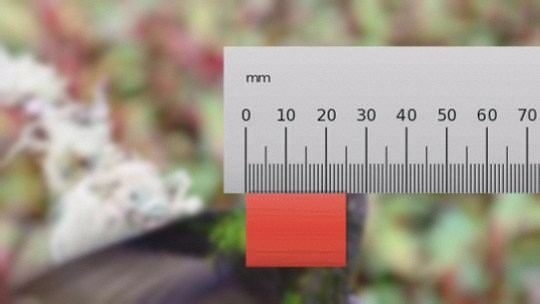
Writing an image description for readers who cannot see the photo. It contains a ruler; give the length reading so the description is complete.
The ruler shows 25 mm
